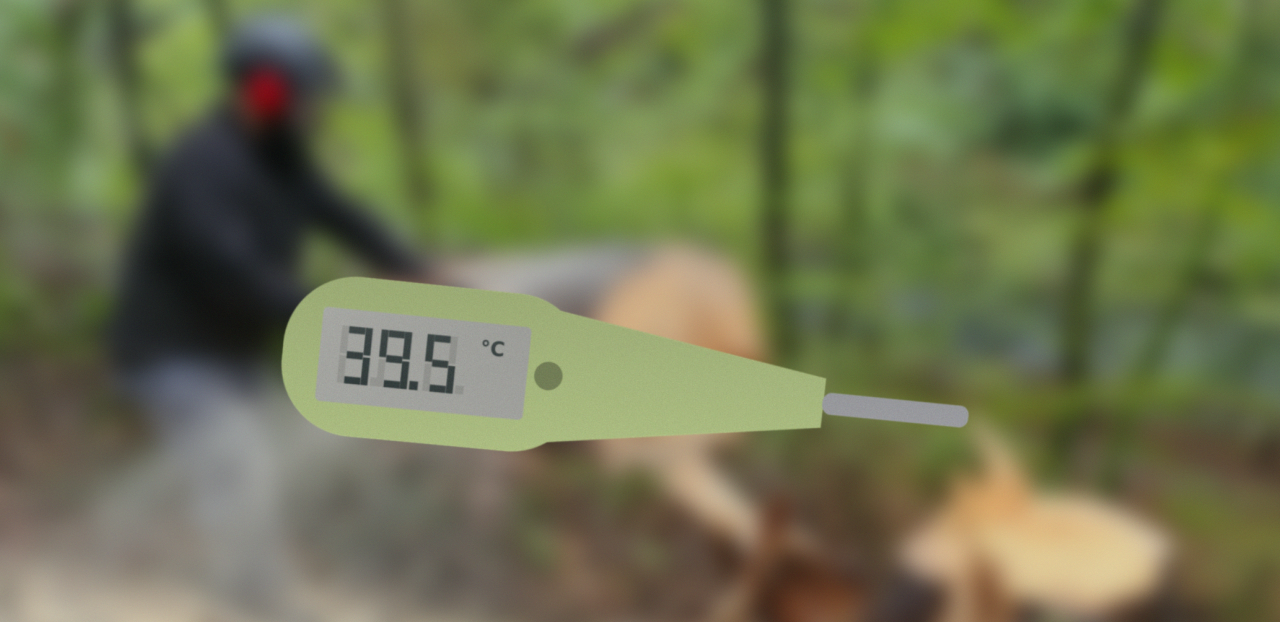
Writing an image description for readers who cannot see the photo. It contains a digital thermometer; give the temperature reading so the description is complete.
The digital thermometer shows 39.5 °C
